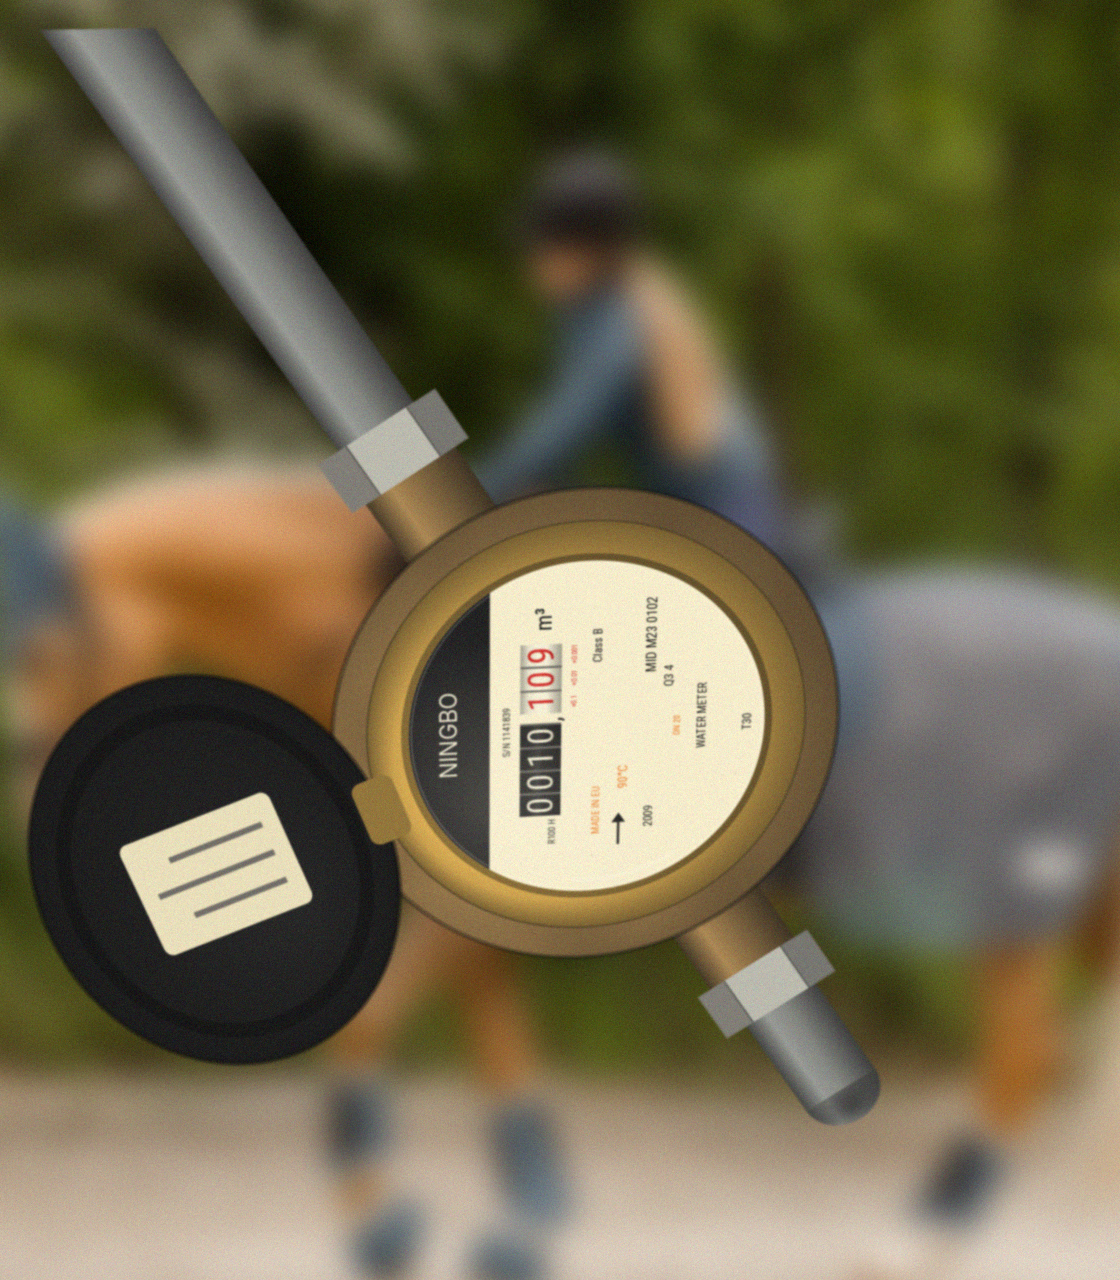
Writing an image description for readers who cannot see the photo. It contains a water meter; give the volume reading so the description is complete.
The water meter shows 10.109 m³
